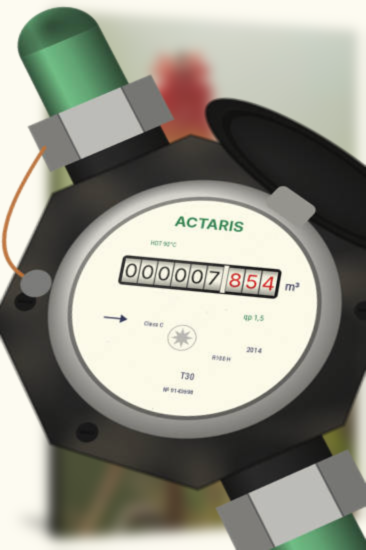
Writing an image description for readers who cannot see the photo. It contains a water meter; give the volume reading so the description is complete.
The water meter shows 7.854 m³
